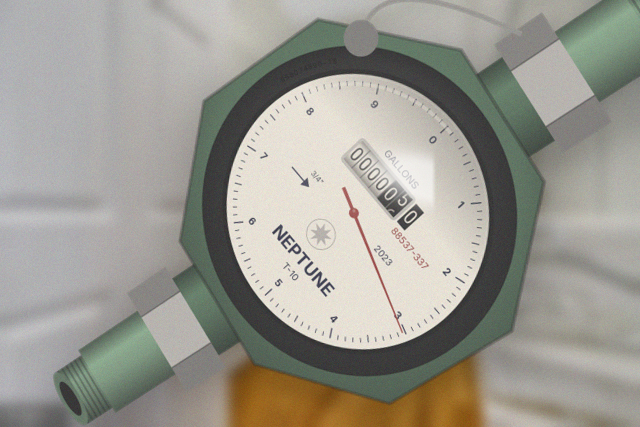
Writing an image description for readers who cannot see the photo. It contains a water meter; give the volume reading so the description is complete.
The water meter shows 53.0 gal
